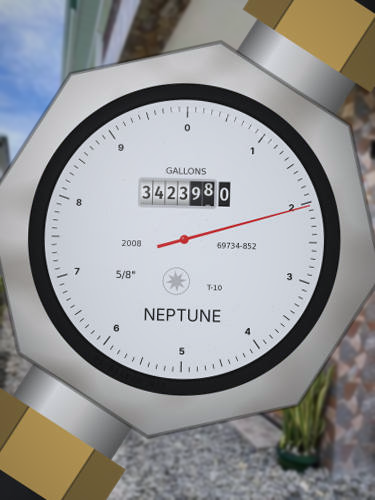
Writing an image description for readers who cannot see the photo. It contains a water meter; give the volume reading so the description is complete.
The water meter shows 3423982.0 gal
